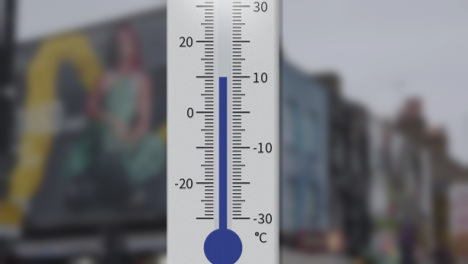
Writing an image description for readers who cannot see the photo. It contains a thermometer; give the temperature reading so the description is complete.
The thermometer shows 10 °C
